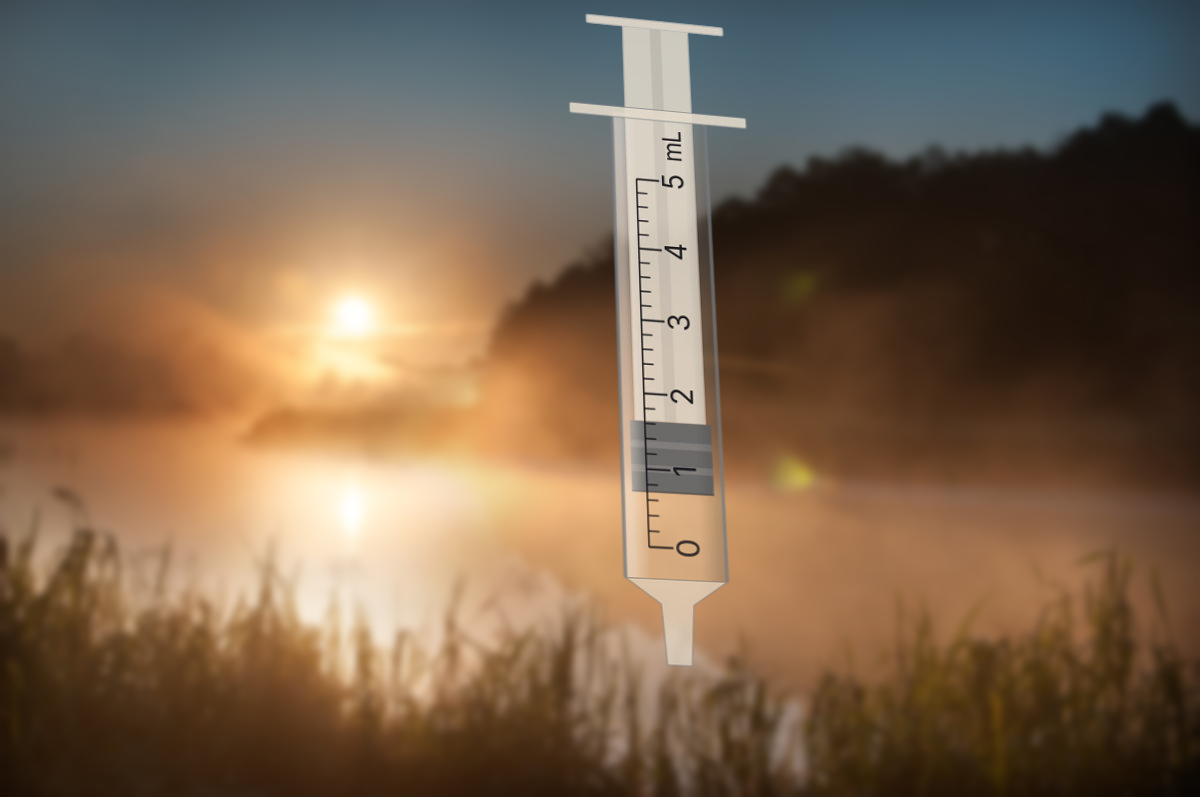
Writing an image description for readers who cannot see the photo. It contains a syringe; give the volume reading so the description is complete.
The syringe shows 0.7 mL
